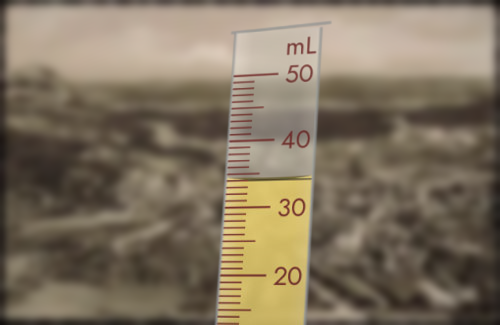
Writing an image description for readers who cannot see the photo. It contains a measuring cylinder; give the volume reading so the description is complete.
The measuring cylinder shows 34 mL
